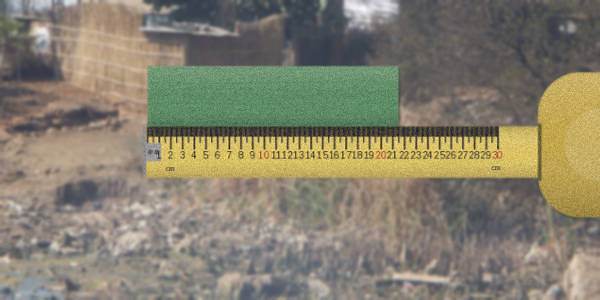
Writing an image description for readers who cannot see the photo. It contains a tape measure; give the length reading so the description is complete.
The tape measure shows 21.5 cm
